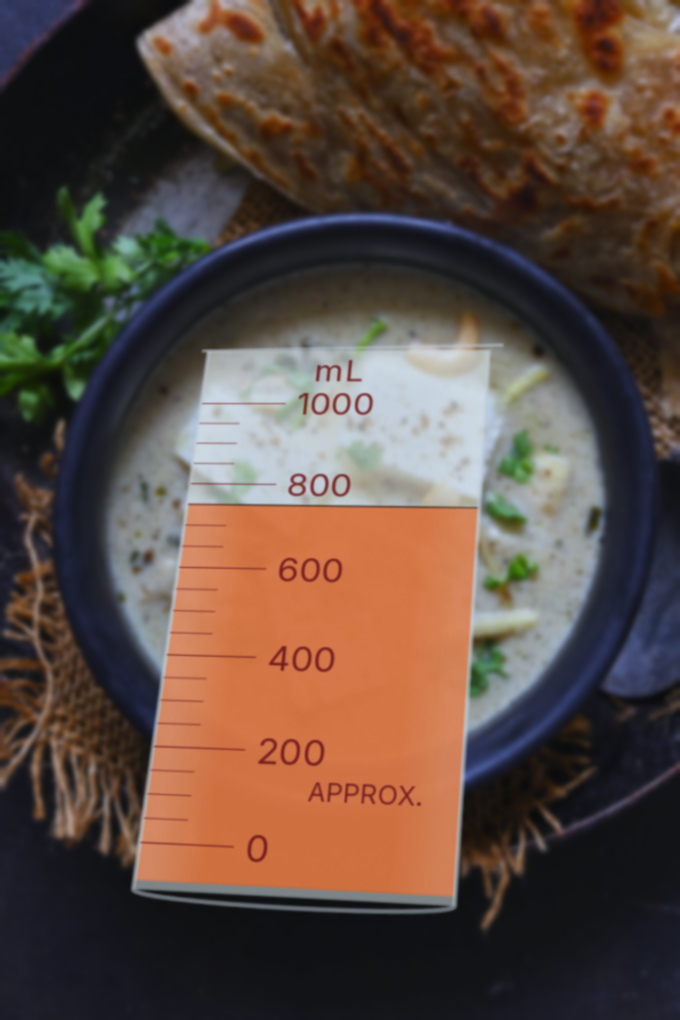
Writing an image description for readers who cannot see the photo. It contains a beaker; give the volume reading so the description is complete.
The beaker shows 750 mL
